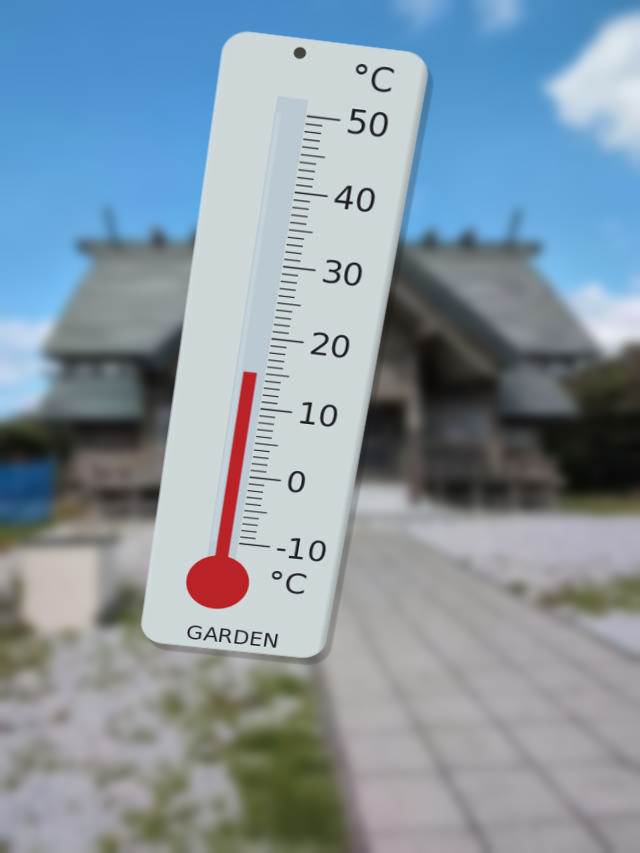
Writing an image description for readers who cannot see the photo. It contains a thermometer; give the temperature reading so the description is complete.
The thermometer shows 15 °C
